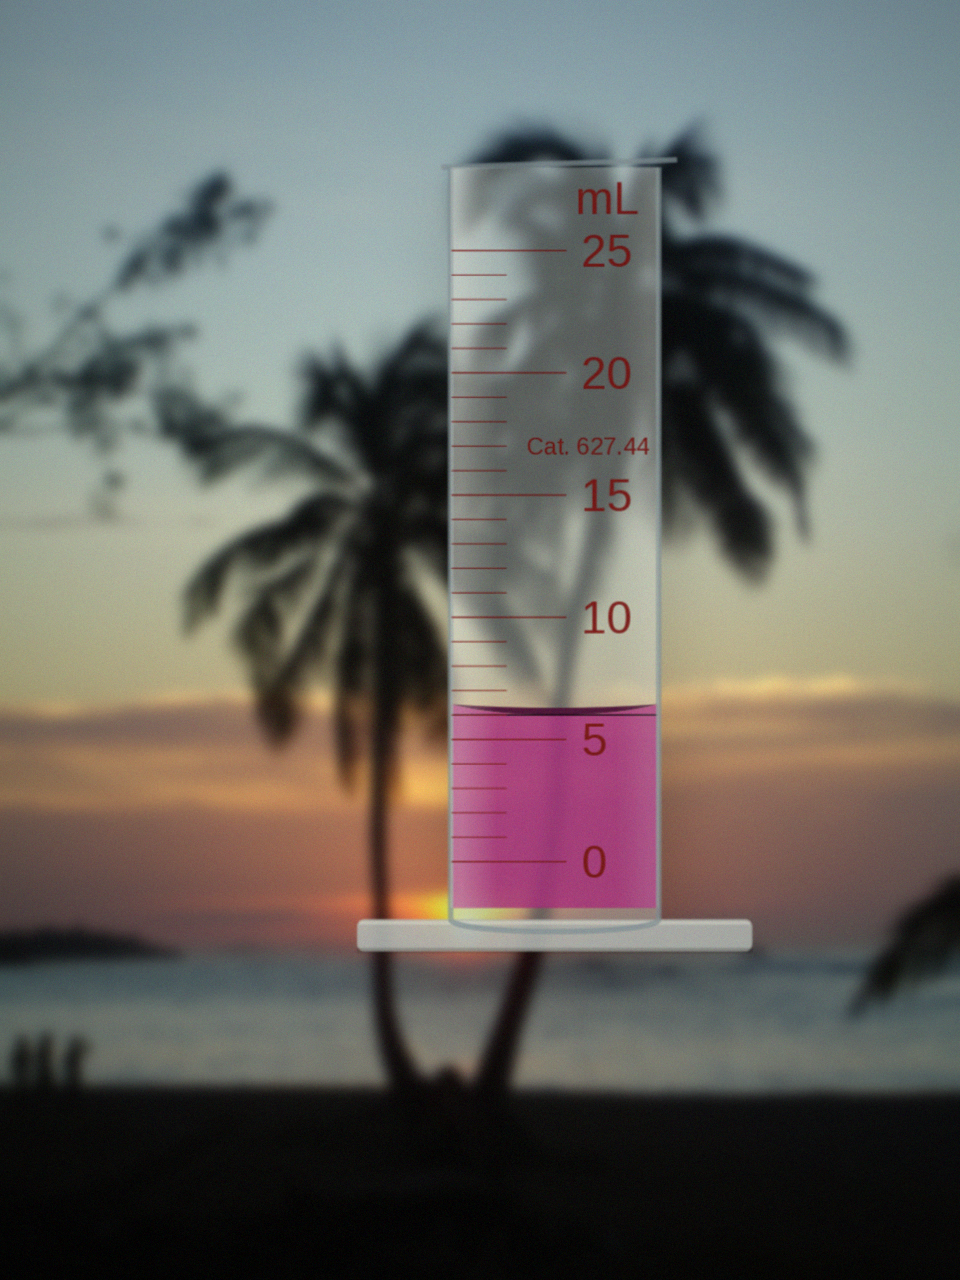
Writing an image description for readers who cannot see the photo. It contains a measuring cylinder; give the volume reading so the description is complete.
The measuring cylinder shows 6 mL
